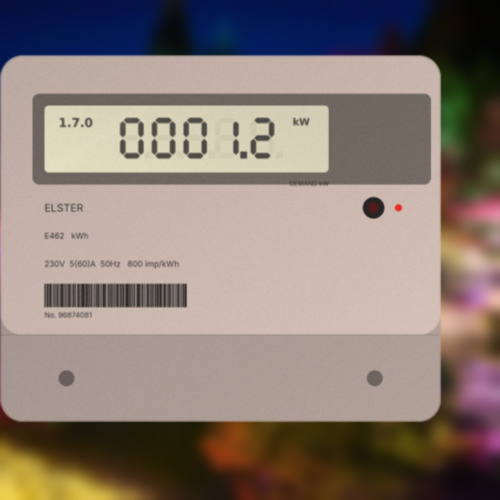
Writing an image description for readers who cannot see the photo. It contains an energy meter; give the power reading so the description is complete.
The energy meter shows 1.2 kW
